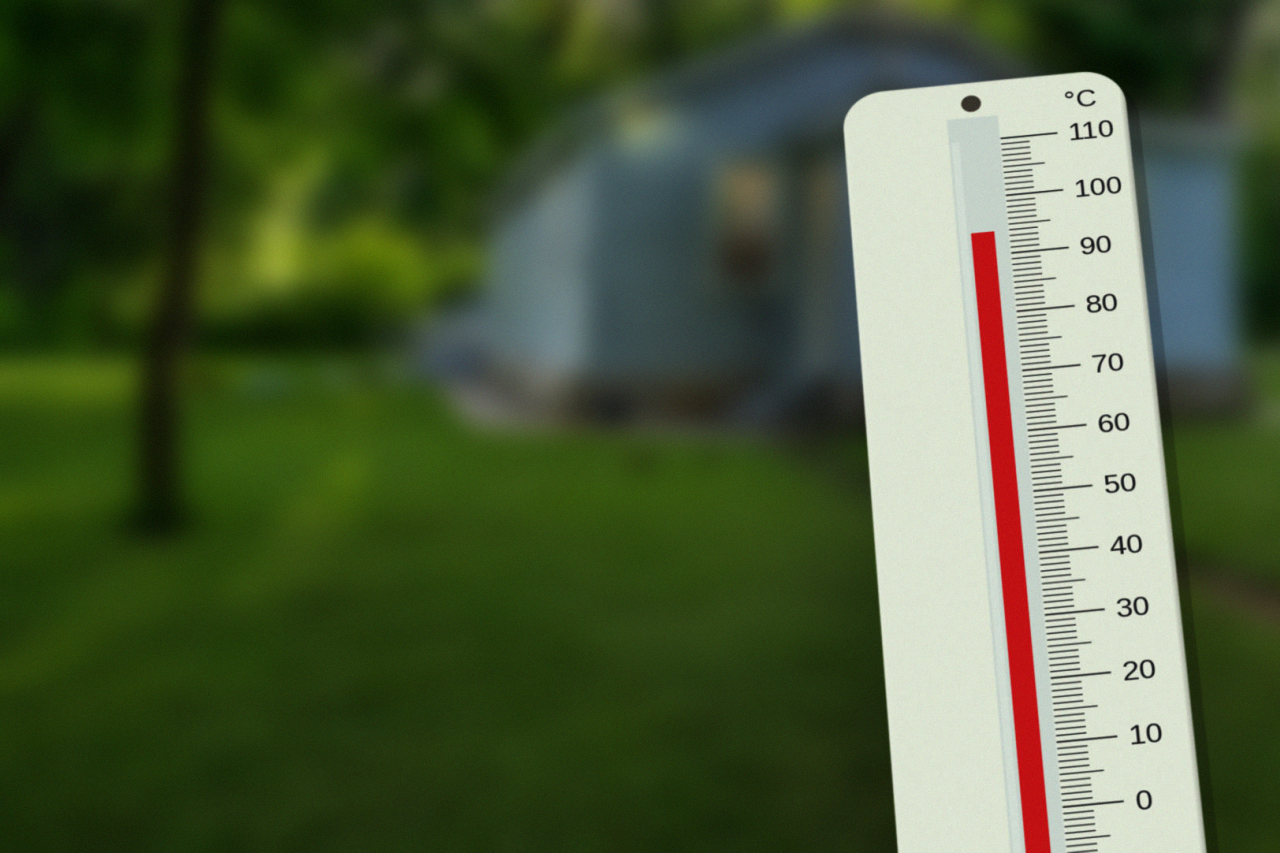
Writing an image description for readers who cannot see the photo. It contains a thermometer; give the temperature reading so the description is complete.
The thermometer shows 94 °C
